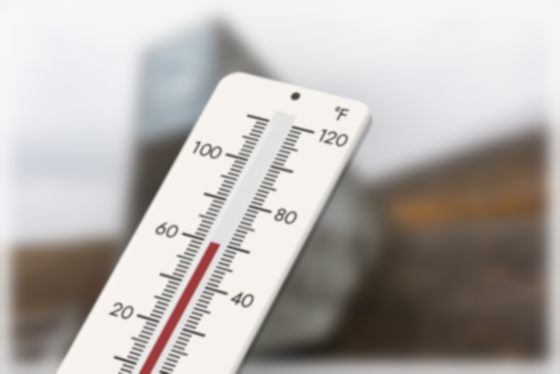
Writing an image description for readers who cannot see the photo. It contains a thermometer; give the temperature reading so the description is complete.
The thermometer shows 60 °F
